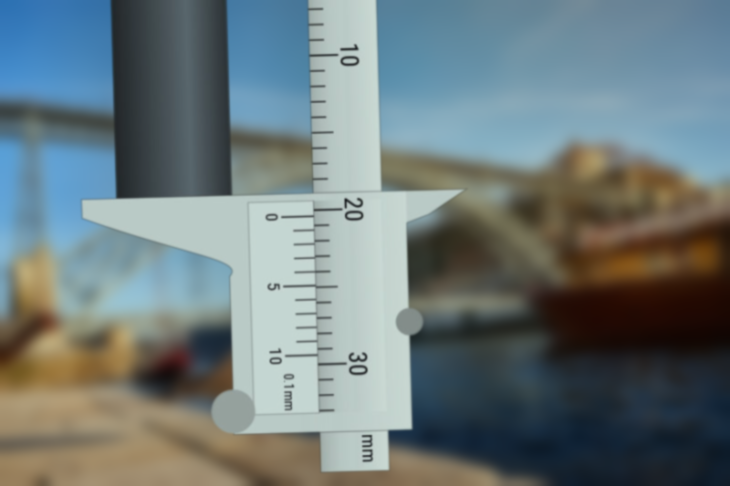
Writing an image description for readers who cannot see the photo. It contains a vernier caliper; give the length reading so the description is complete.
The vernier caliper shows 20.4 mm
